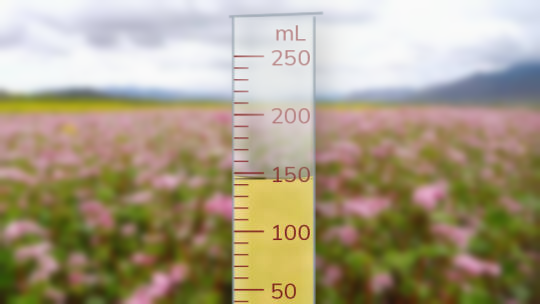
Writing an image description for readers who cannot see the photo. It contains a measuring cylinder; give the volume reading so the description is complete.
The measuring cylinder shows 145 mL
